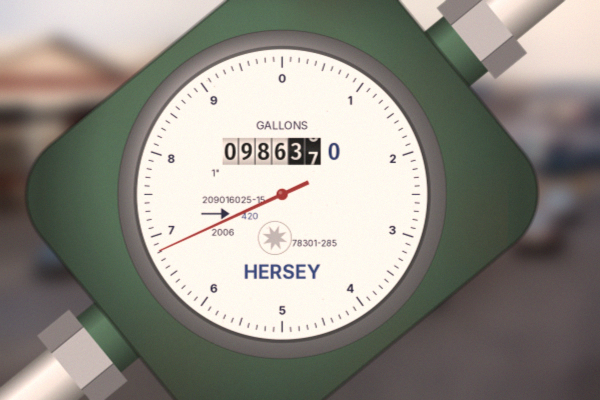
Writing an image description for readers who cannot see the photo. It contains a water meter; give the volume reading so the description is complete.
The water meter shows 986366.8 gal
